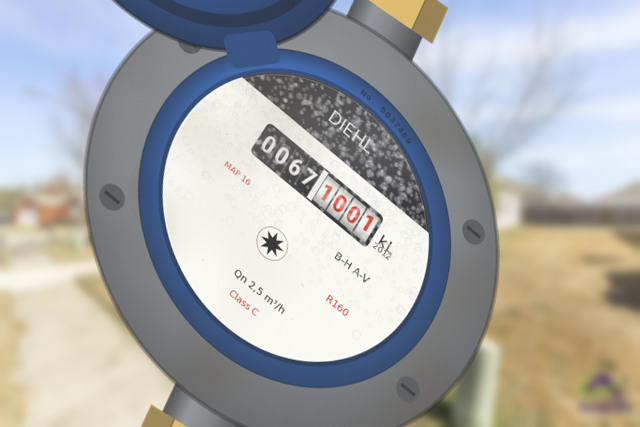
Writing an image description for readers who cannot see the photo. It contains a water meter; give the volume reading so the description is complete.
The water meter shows 67.1001 kL
